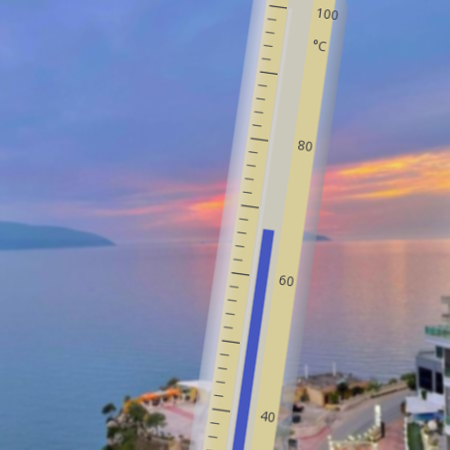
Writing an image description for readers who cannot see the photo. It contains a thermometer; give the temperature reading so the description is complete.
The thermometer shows 67 °C
